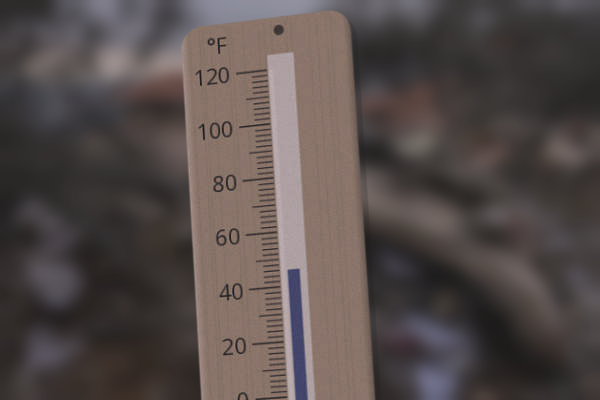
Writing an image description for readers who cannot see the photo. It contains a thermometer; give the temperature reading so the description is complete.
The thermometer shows 46 °F
